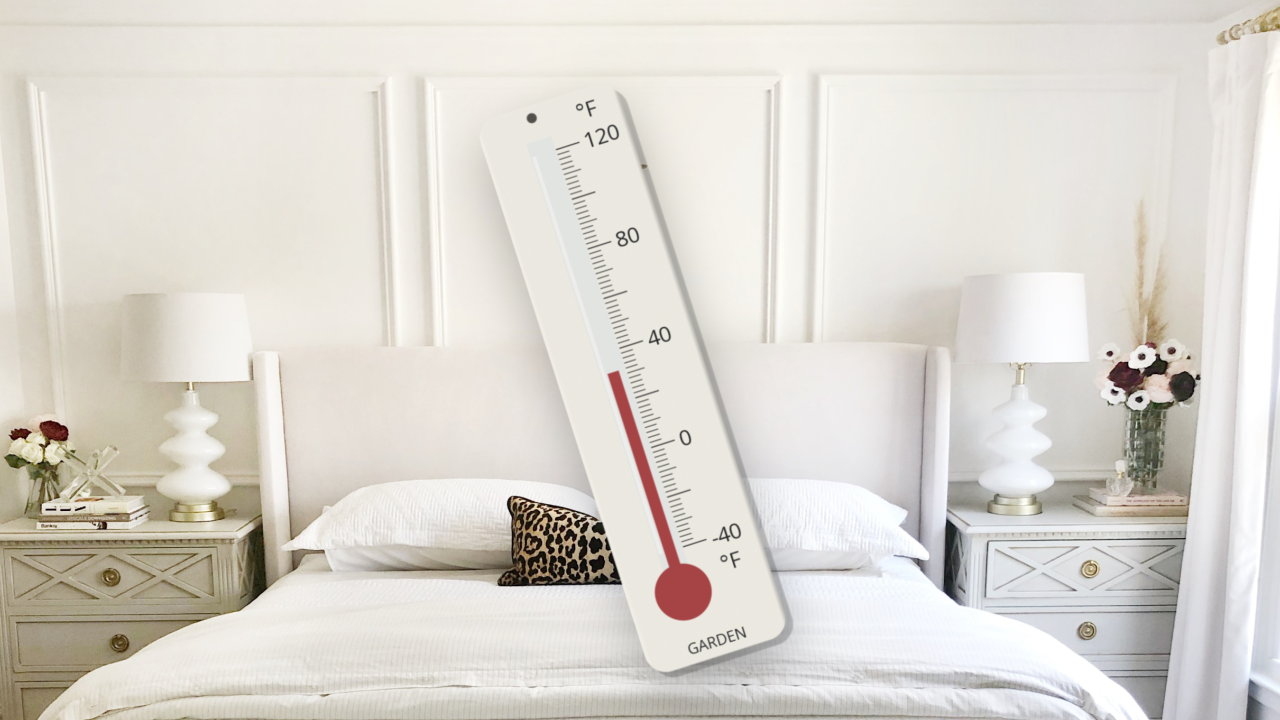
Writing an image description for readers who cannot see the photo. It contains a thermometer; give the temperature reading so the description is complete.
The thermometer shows 32 °F
